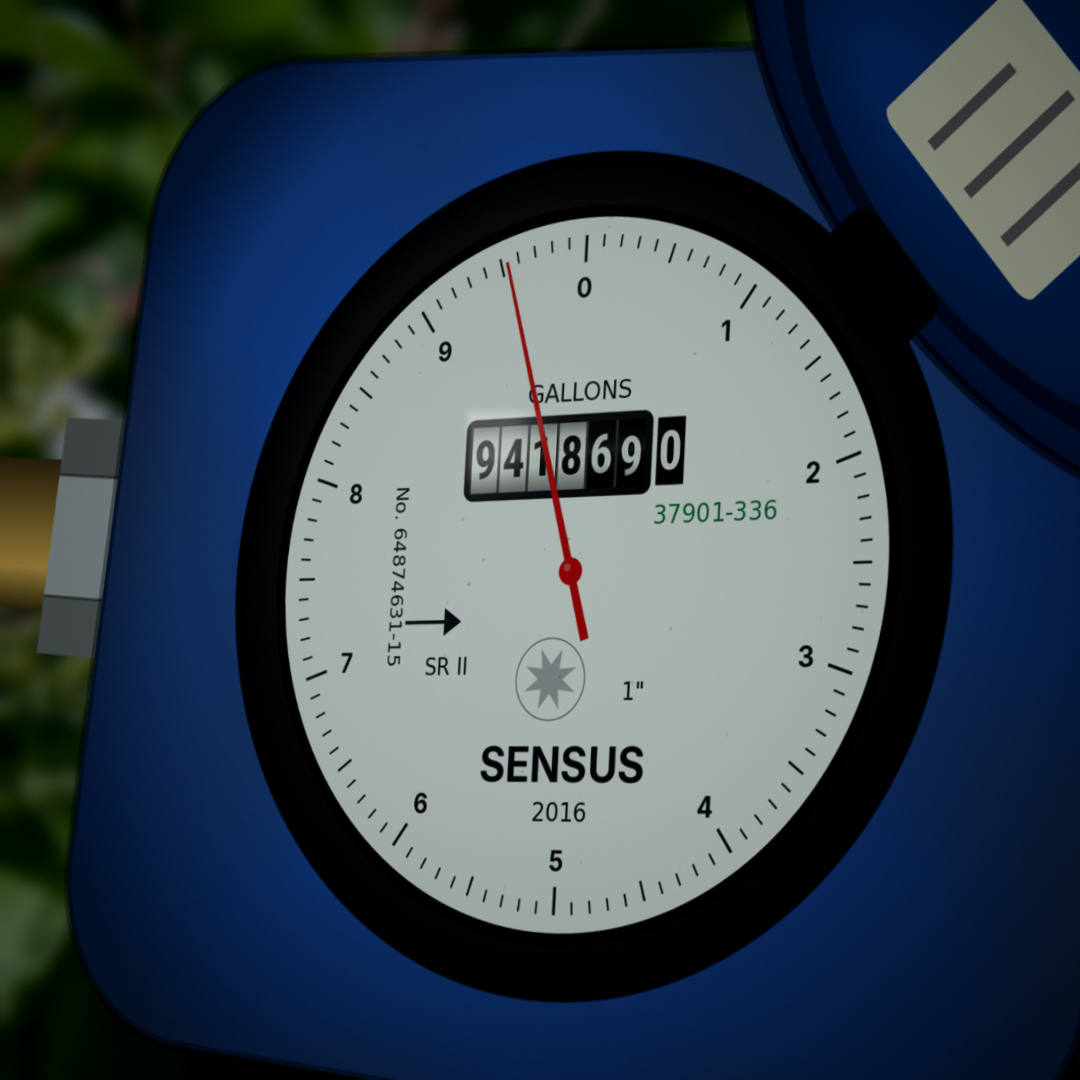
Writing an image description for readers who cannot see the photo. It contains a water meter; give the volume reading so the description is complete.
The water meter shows 9418689.5 gal
